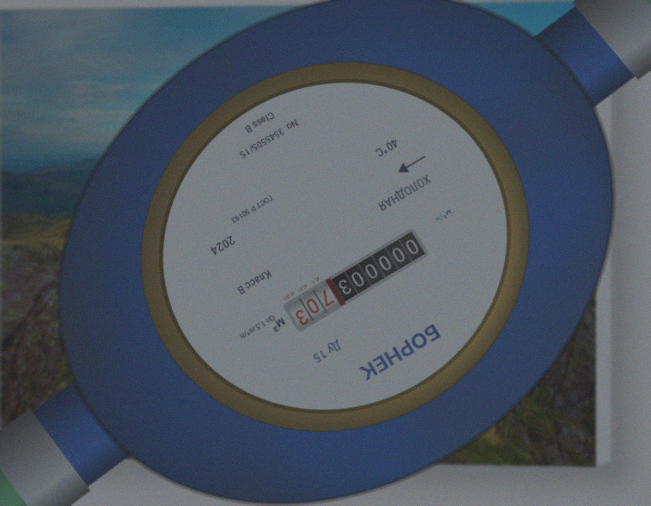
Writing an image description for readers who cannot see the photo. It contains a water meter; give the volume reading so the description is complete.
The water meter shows 3.703 m³
